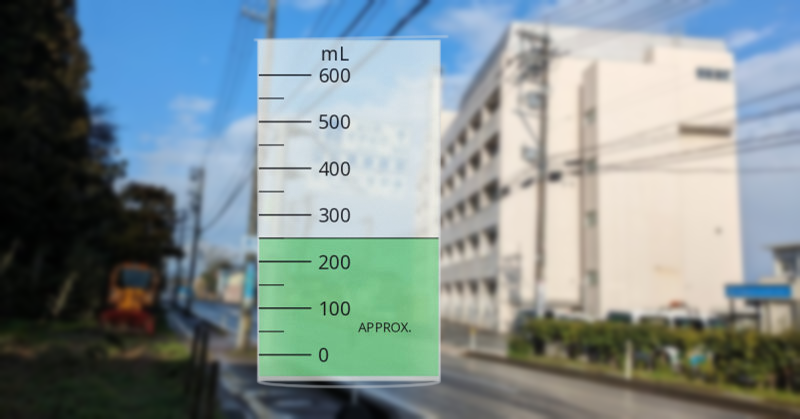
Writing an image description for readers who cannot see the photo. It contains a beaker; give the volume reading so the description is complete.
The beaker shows 250 mL
